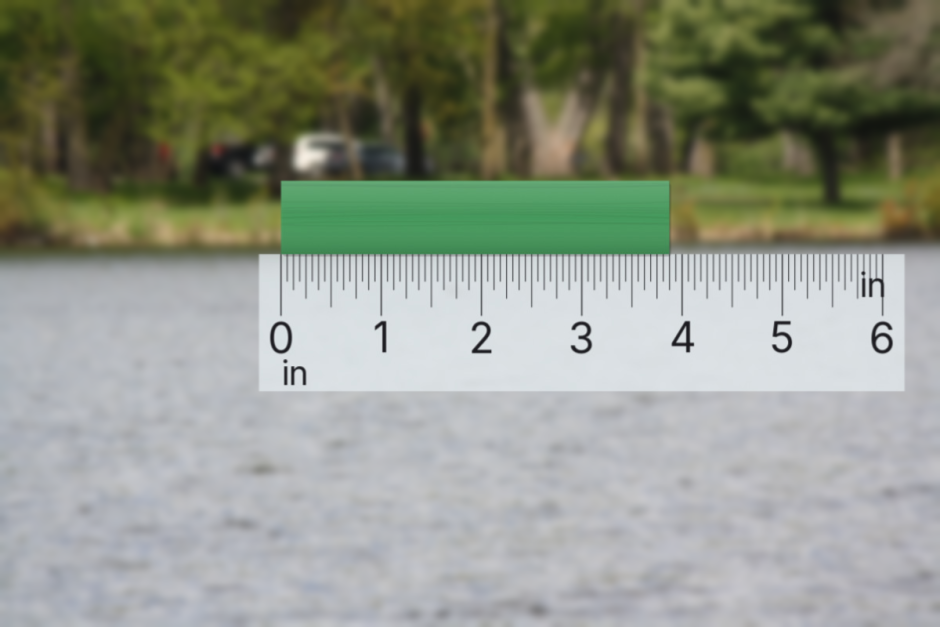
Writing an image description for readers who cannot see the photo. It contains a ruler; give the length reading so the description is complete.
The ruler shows 3.875 in
